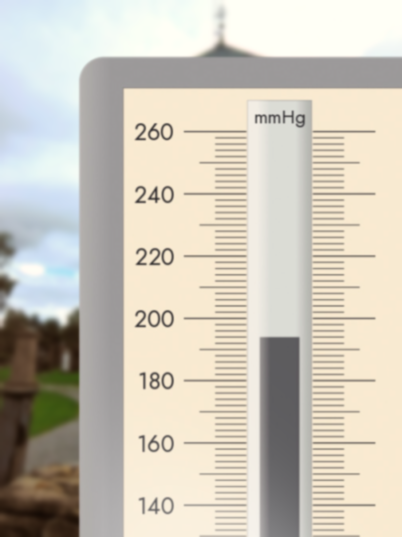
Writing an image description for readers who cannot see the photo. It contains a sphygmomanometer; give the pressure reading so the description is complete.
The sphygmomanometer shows 194 mmHg
